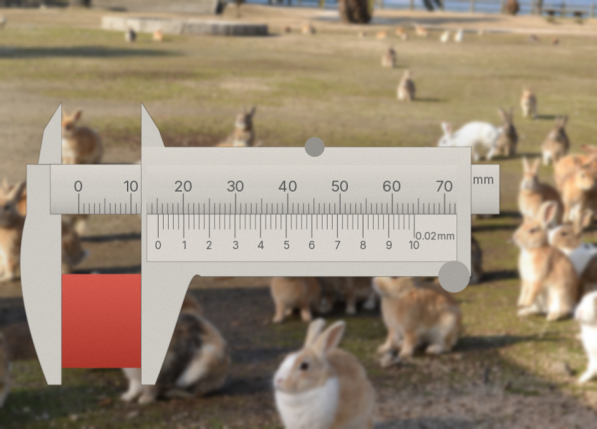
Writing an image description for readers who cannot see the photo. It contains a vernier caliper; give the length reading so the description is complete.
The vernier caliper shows 15.2 mm
